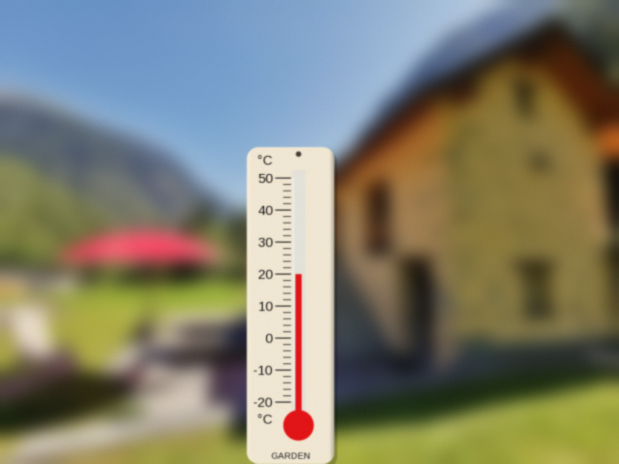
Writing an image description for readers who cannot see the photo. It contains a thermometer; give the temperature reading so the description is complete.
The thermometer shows 20 °C
